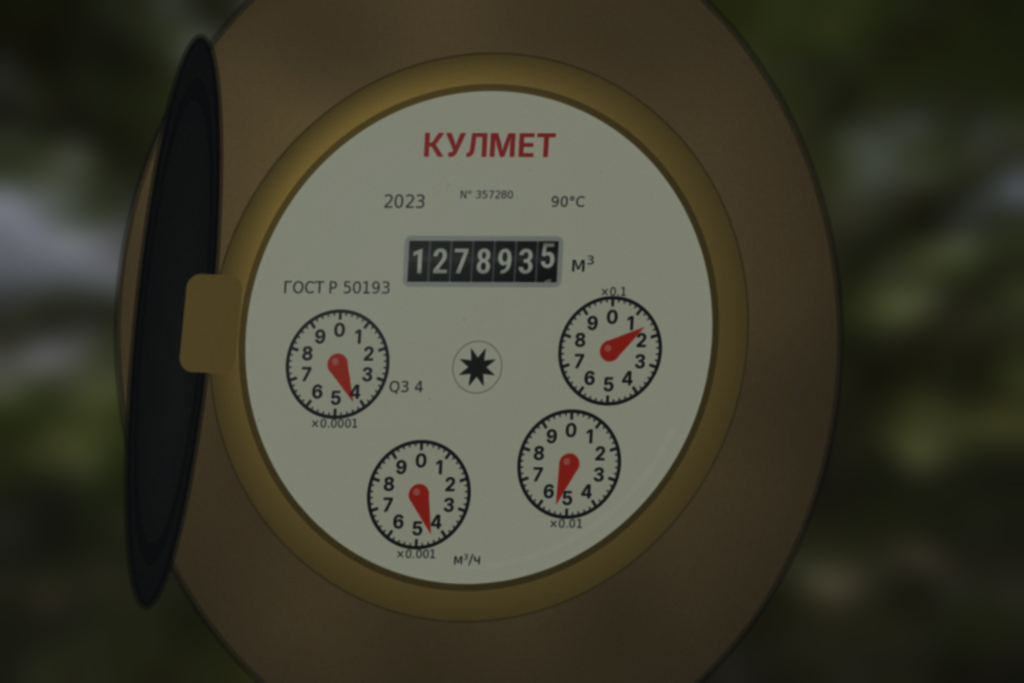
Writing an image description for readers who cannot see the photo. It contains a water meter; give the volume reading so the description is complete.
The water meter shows 1278935.1544 m³
